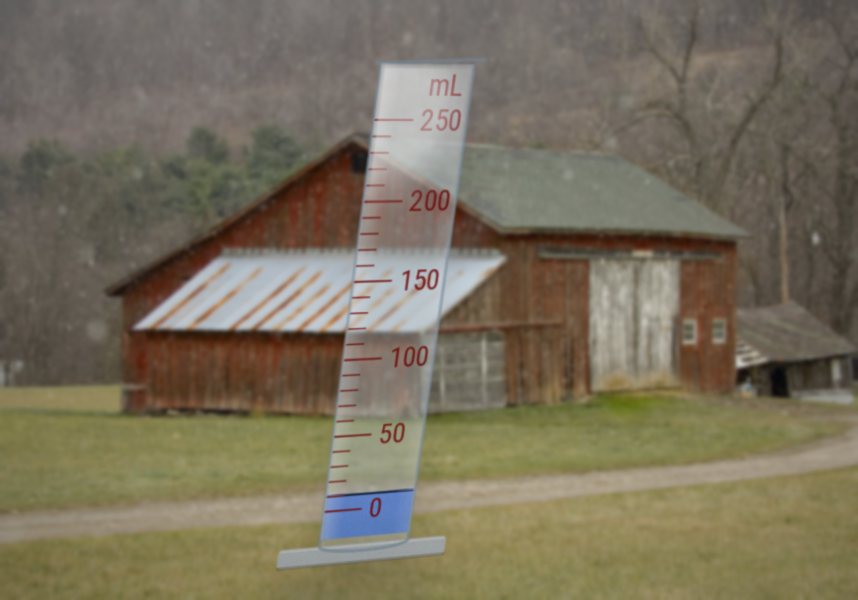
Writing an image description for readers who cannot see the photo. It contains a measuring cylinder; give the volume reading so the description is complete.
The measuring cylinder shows 10 mL
